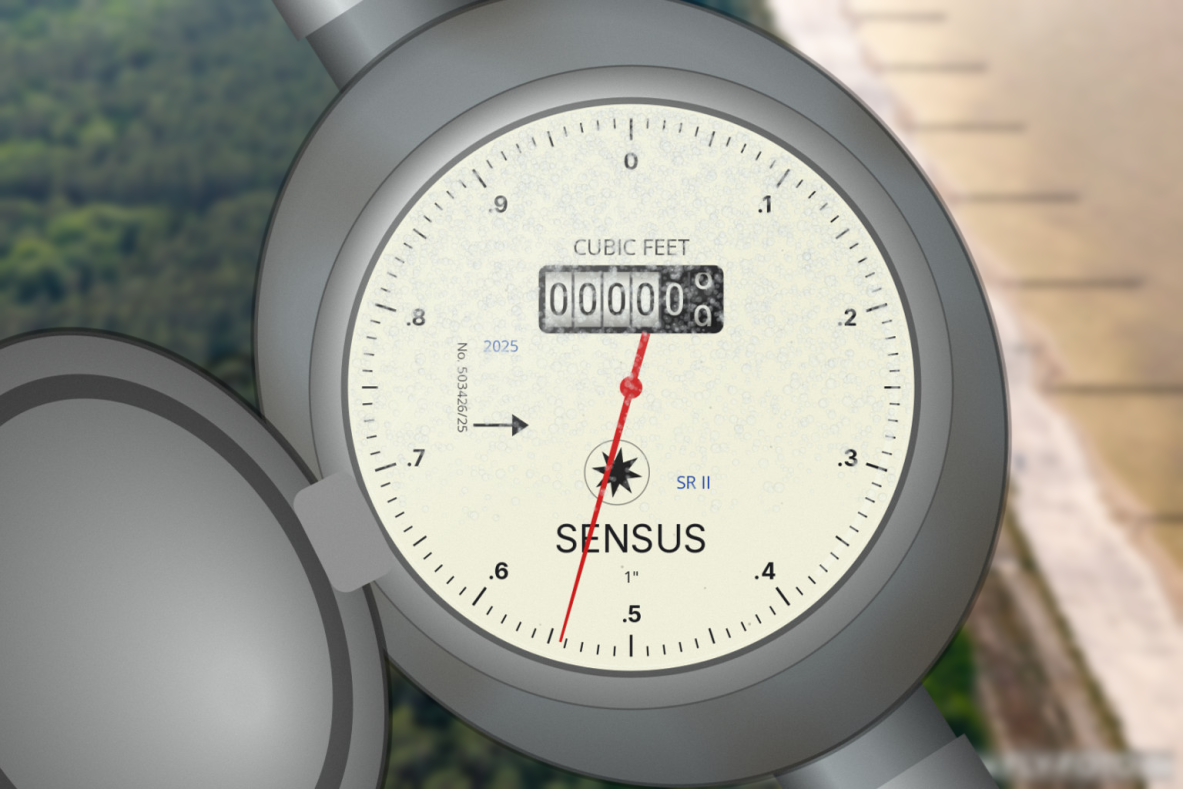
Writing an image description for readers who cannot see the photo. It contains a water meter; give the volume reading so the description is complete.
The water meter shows 8.54 ft³
